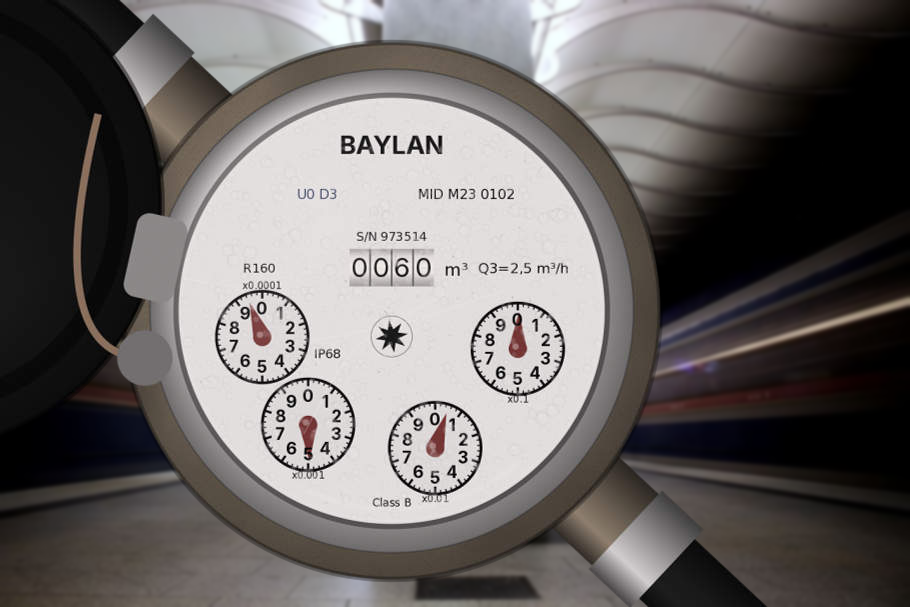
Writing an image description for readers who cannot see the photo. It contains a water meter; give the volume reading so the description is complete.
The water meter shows 60.0049 m³
